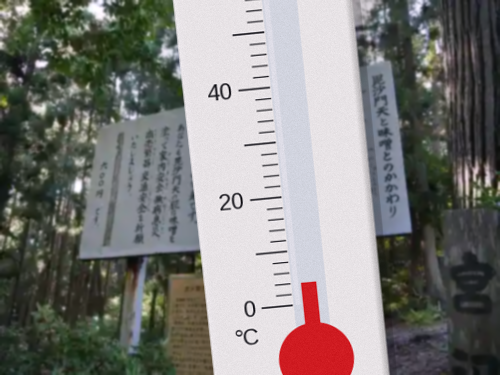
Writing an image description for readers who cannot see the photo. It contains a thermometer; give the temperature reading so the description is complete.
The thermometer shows 4 °C
